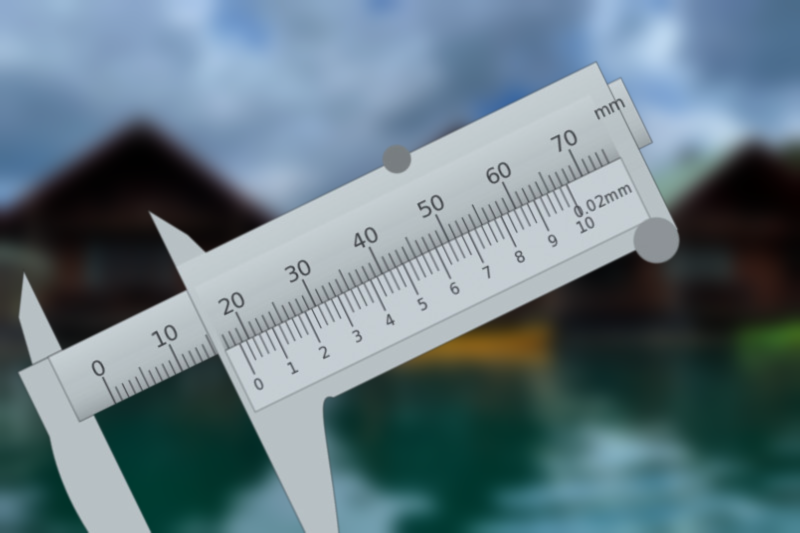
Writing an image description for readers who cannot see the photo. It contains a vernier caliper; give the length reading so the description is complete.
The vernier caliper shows 18.6 mm
